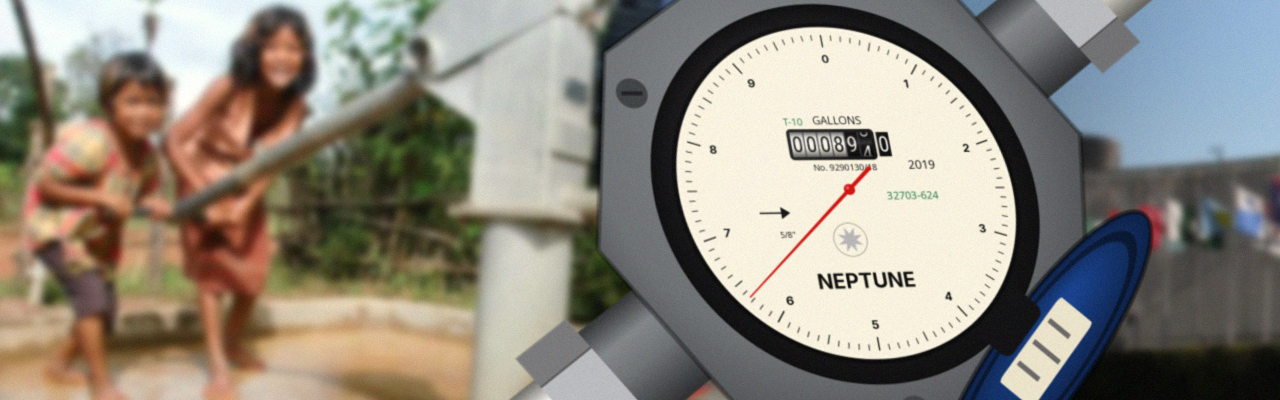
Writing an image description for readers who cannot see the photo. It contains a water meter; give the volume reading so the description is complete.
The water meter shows 8936.3 gal
